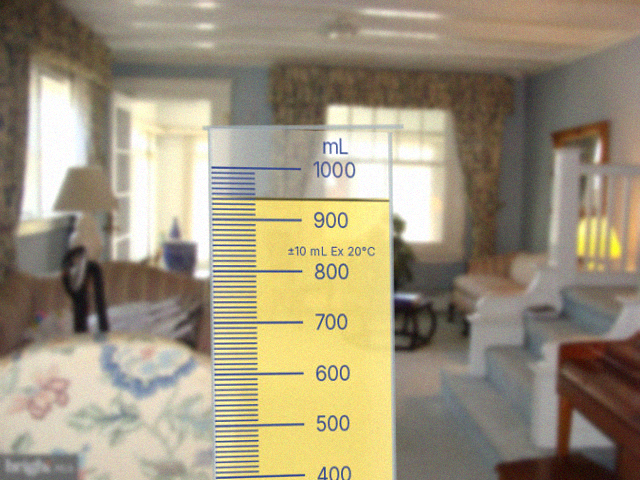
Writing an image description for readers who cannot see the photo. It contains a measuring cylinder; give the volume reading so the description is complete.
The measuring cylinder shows 940 mL
